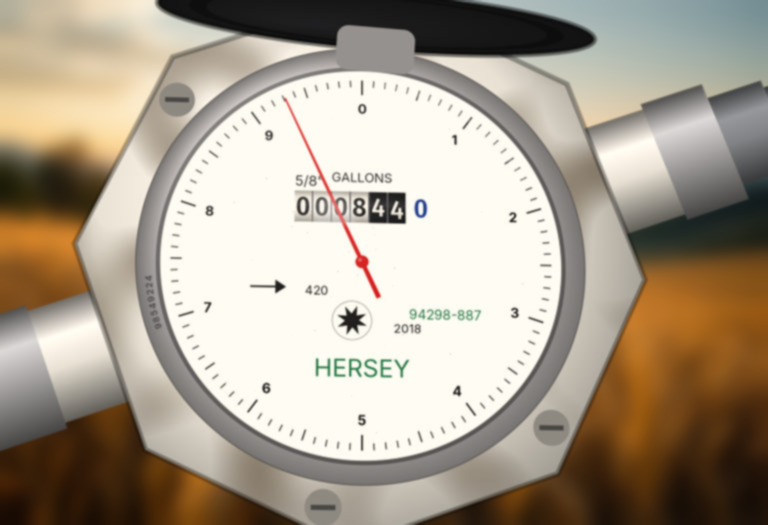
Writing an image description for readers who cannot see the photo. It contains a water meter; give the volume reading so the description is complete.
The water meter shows 8439.3 gal
